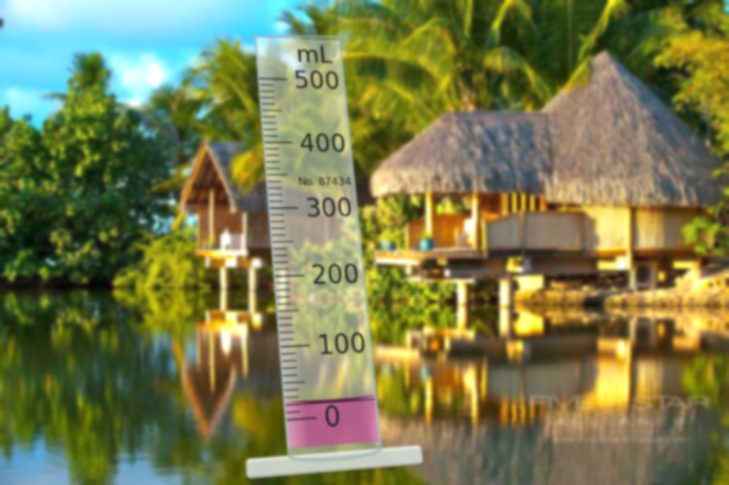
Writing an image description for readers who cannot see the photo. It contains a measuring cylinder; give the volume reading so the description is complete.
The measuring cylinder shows 20 mL
